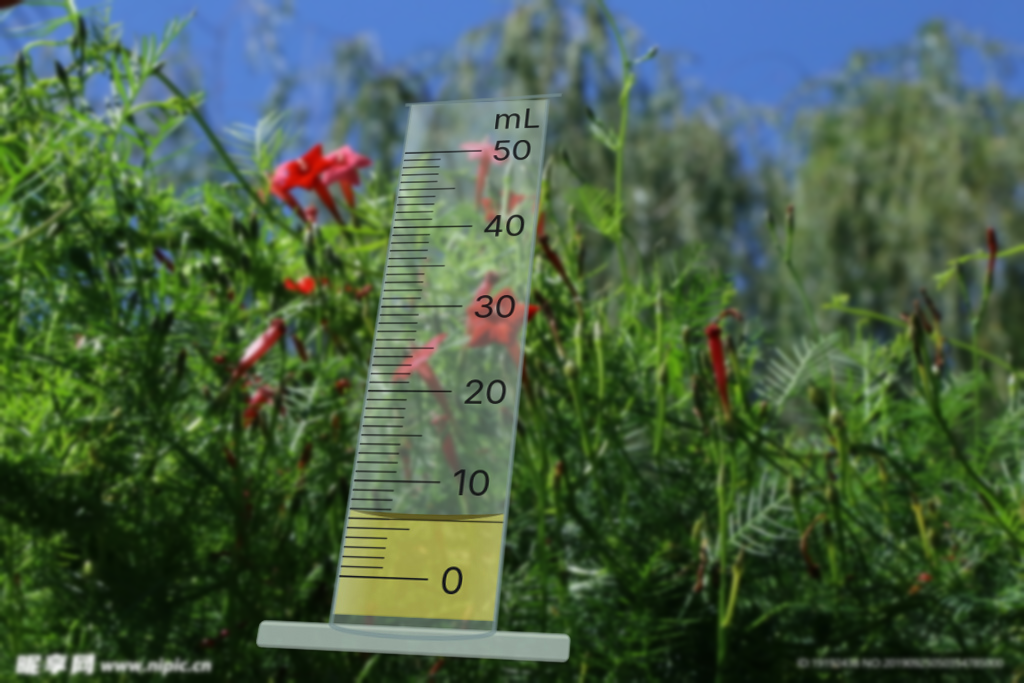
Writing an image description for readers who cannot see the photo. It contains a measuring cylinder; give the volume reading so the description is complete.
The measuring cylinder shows 6 mL
